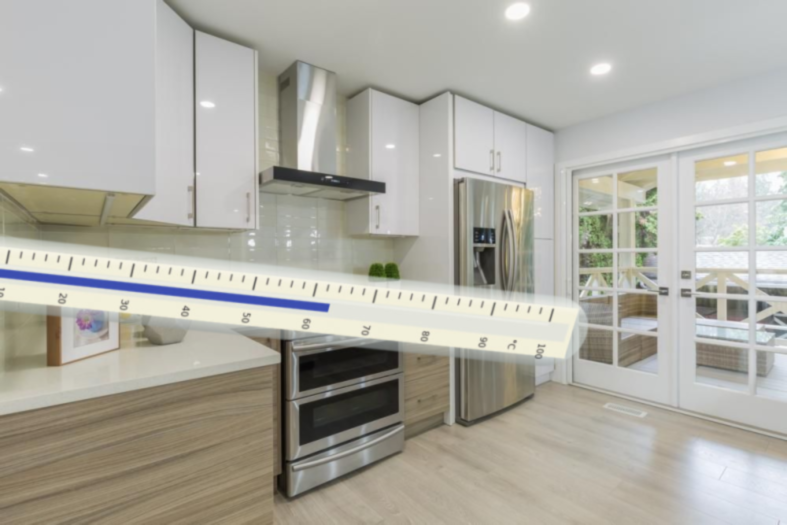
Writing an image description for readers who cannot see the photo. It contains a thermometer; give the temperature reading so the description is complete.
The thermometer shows 63 °C
